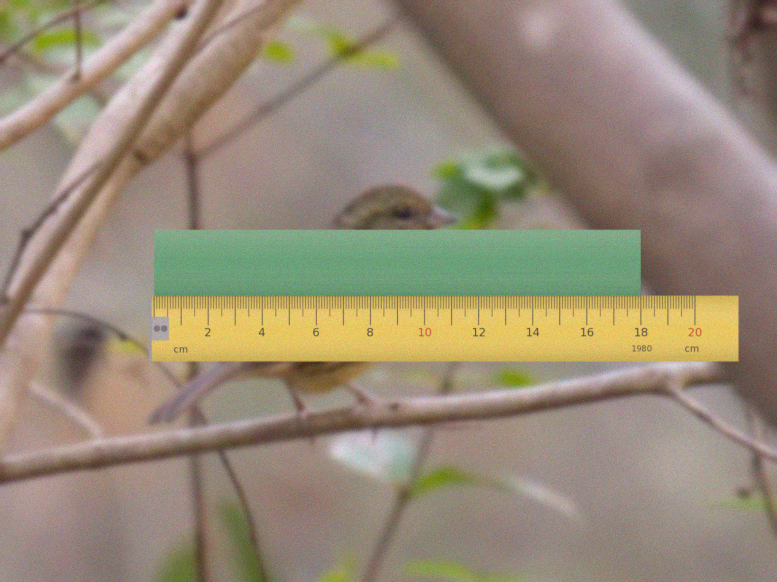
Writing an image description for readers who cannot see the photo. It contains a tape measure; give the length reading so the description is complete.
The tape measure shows 18 cm
